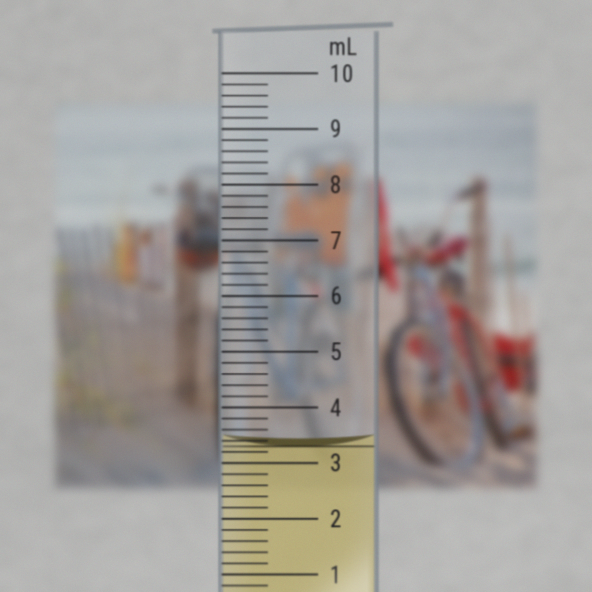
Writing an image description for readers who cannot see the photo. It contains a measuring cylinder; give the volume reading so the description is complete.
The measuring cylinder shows 3.3 mL
